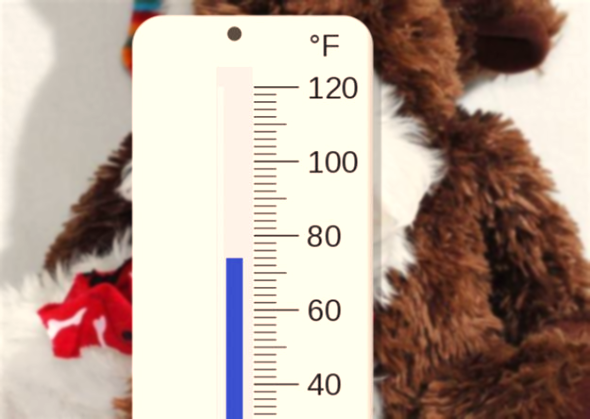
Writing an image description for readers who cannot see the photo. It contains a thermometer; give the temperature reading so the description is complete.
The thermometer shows 74 °F
